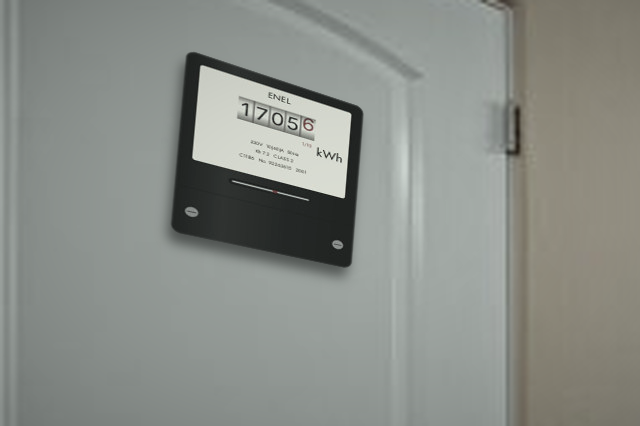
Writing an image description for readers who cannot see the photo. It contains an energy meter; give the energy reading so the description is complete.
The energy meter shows 1705.6 kWh
